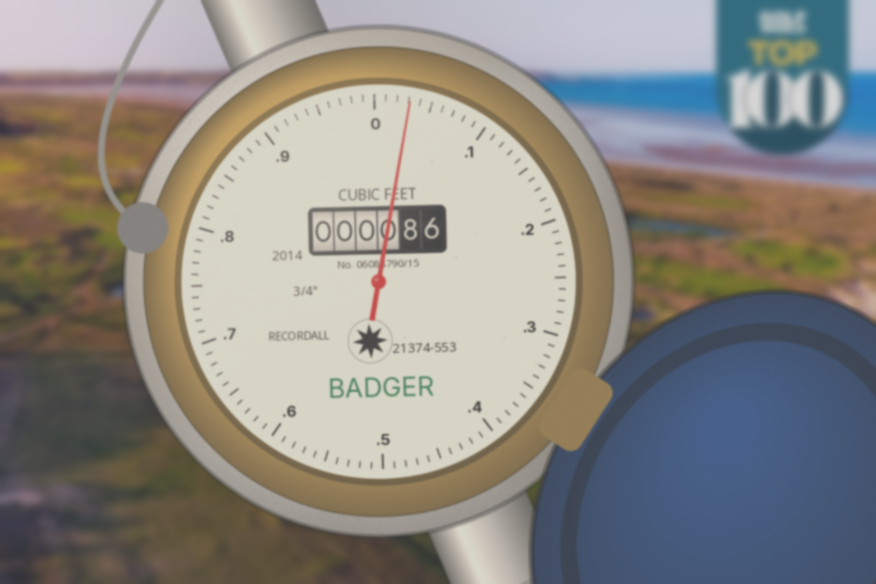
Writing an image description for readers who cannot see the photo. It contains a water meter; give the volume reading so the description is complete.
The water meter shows 86.03 ft³
